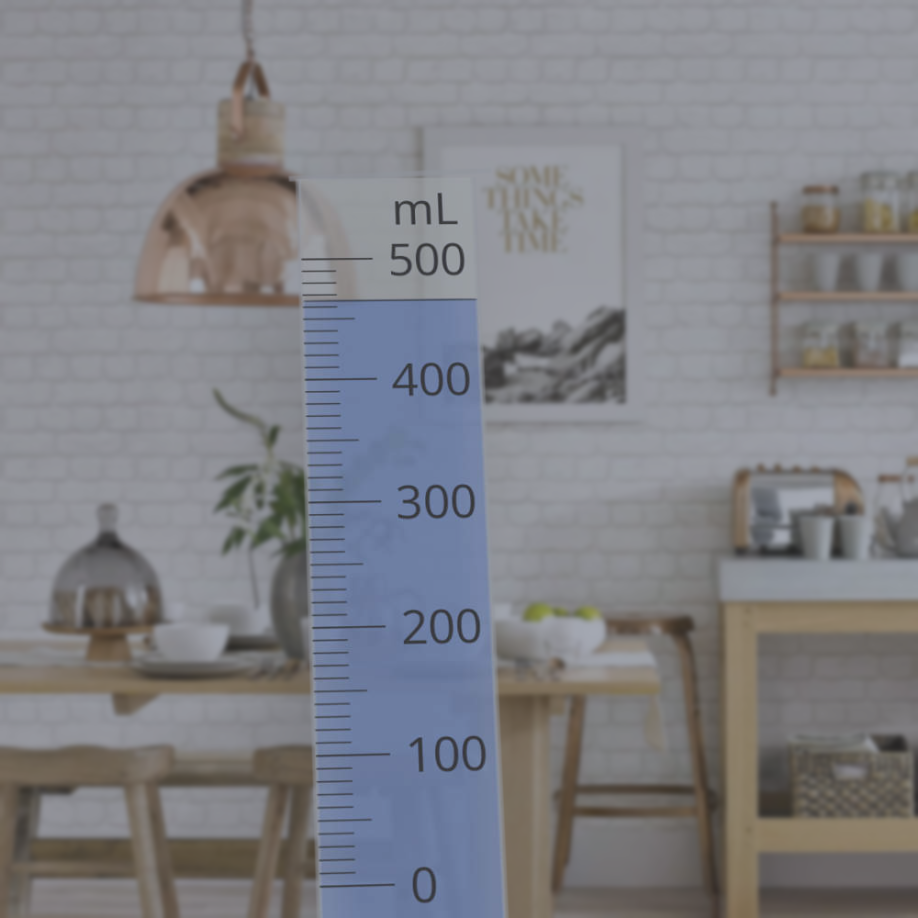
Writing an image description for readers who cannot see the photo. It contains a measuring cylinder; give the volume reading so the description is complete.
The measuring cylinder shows 465 mL
